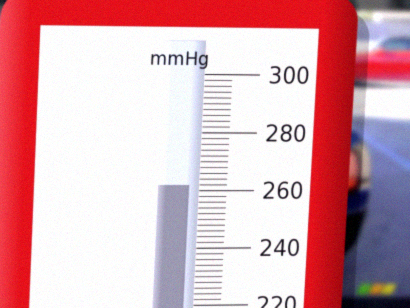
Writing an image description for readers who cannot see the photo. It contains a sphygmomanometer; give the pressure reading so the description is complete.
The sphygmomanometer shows 262 mmHg
